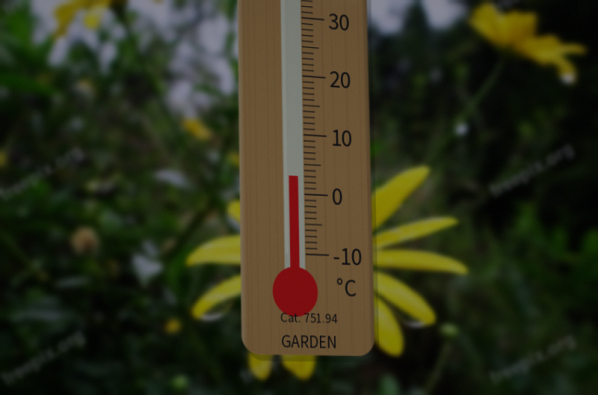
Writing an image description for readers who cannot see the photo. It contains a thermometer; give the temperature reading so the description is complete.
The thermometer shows 3 °C
